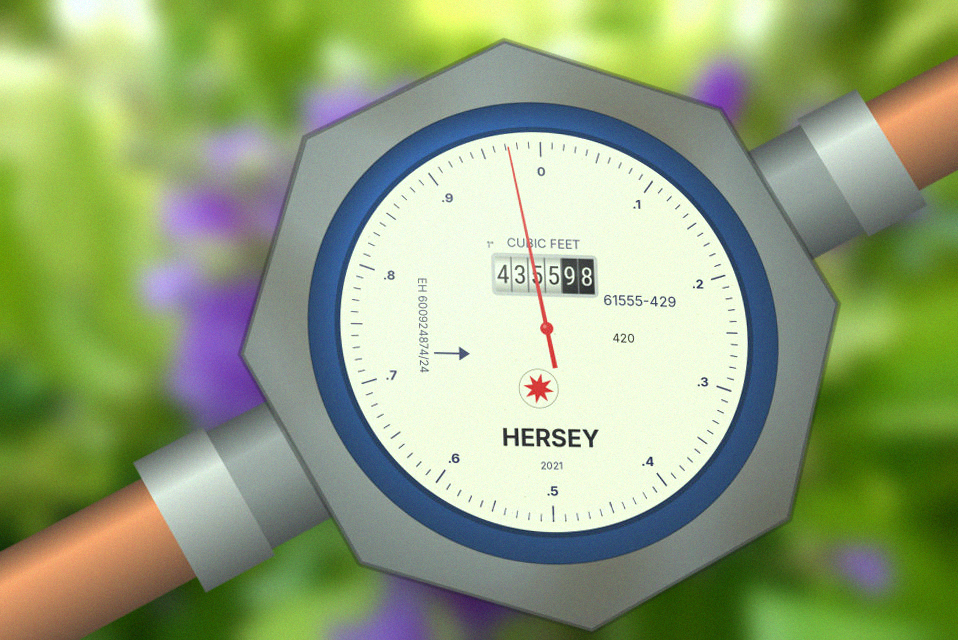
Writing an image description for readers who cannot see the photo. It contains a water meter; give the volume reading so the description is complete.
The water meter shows 435597.97 ft³
